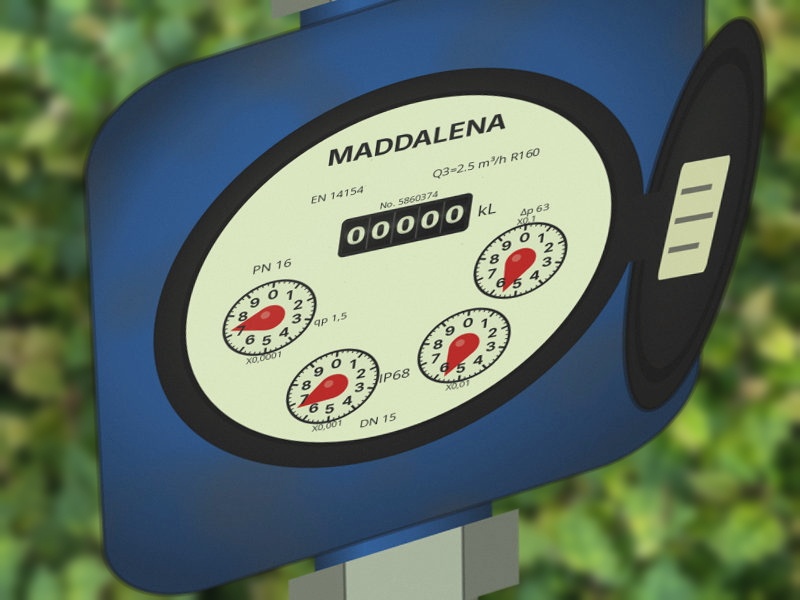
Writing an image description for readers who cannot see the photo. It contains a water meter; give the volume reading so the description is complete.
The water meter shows 0.5567 kL
